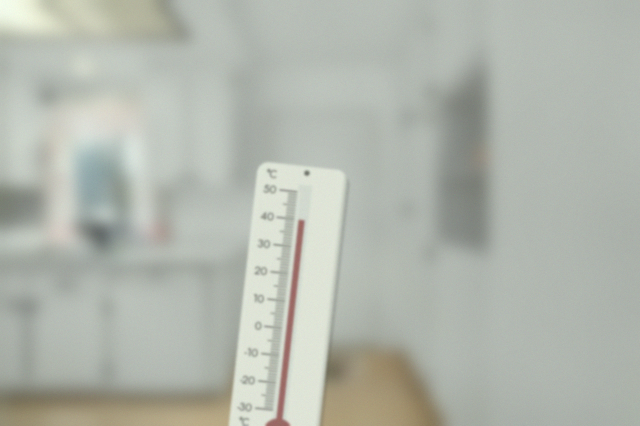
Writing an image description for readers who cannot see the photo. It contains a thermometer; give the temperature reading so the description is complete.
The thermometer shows 40 °C
